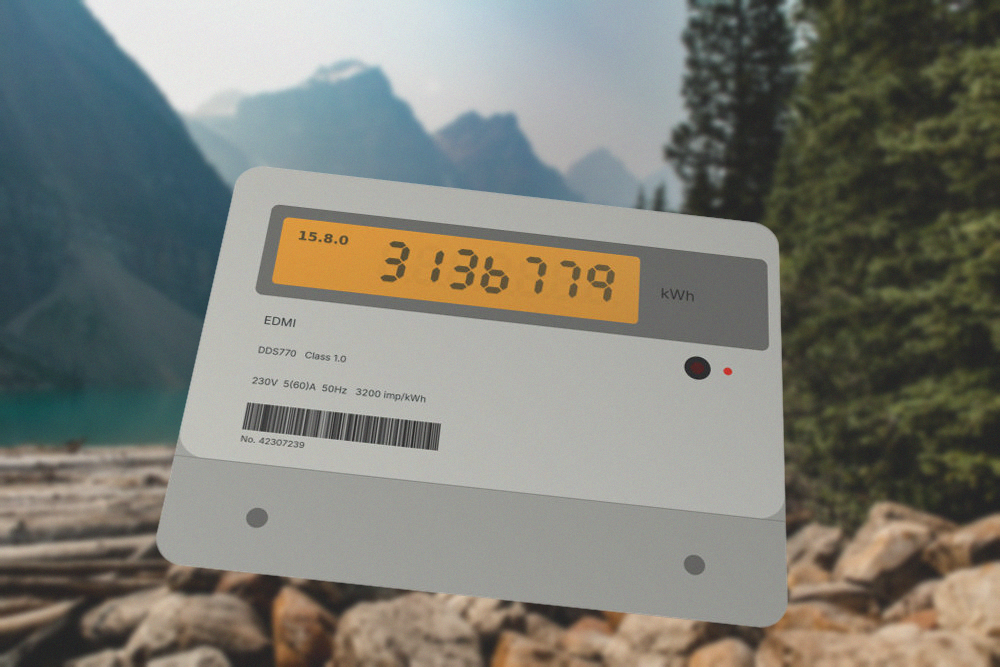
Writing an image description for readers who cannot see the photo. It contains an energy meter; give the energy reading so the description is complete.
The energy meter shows 3136779 kWh
